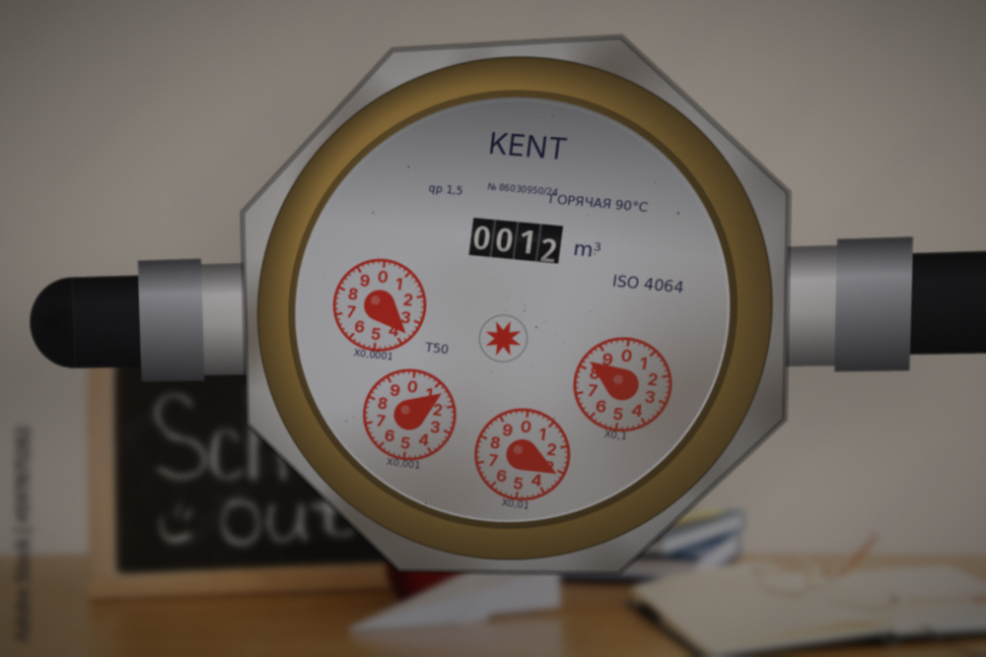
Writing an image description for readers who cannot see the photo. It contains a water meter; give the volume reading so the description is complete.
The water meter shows 11.8313 m³
